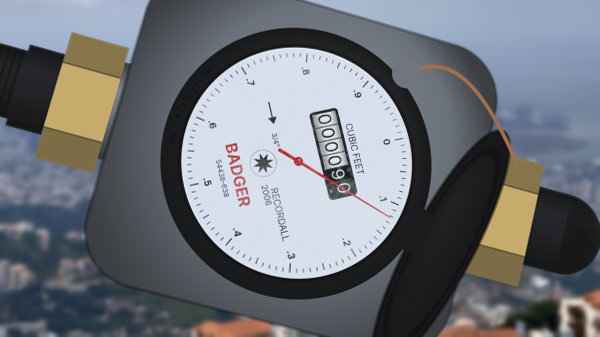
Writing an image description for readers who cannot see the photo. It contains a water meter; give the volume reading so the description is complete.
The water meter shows 90.12 ft³
